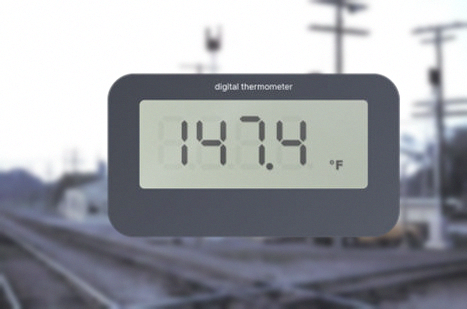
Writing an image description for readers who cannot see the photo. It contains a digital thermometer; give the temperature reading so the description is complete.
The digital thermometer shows 147.4 °F
